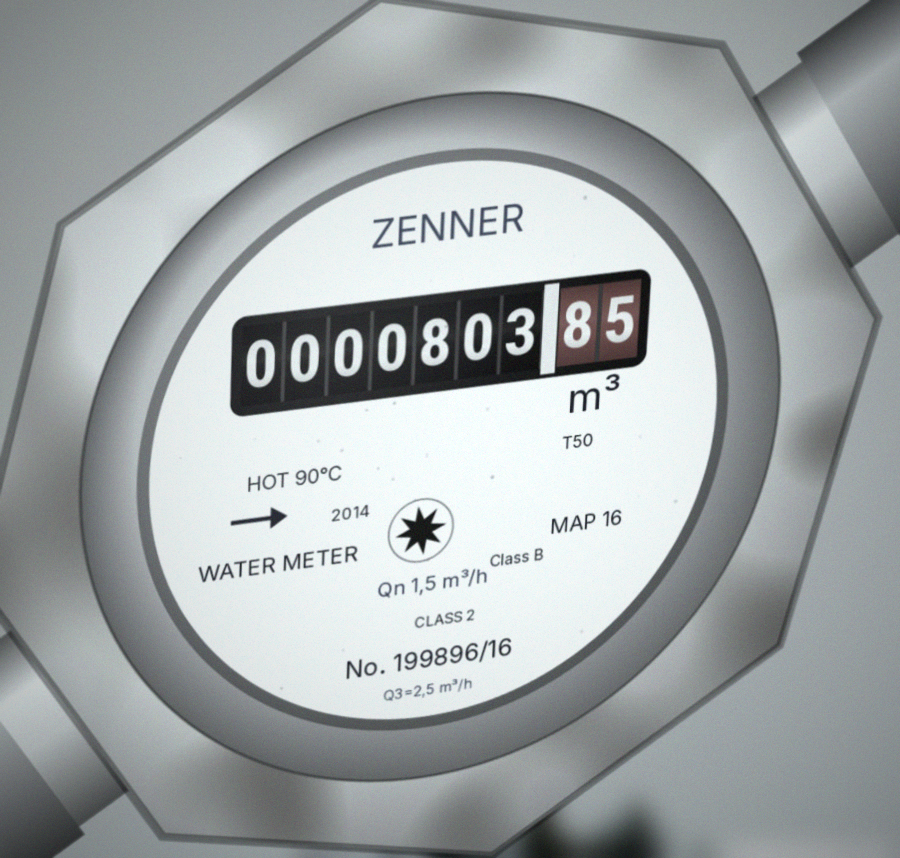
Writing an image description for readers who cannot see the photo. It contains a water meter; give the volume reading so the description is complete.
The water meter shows 803.85 m³
